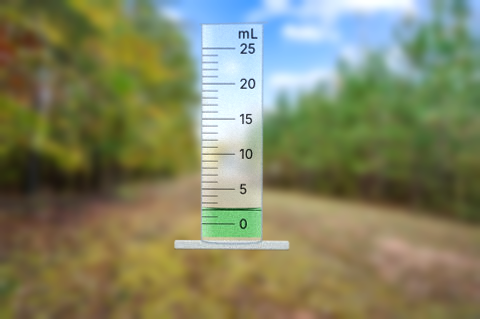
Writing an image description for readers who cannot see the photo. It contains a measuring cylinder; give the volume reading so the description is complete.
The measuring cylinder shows 2 mL
